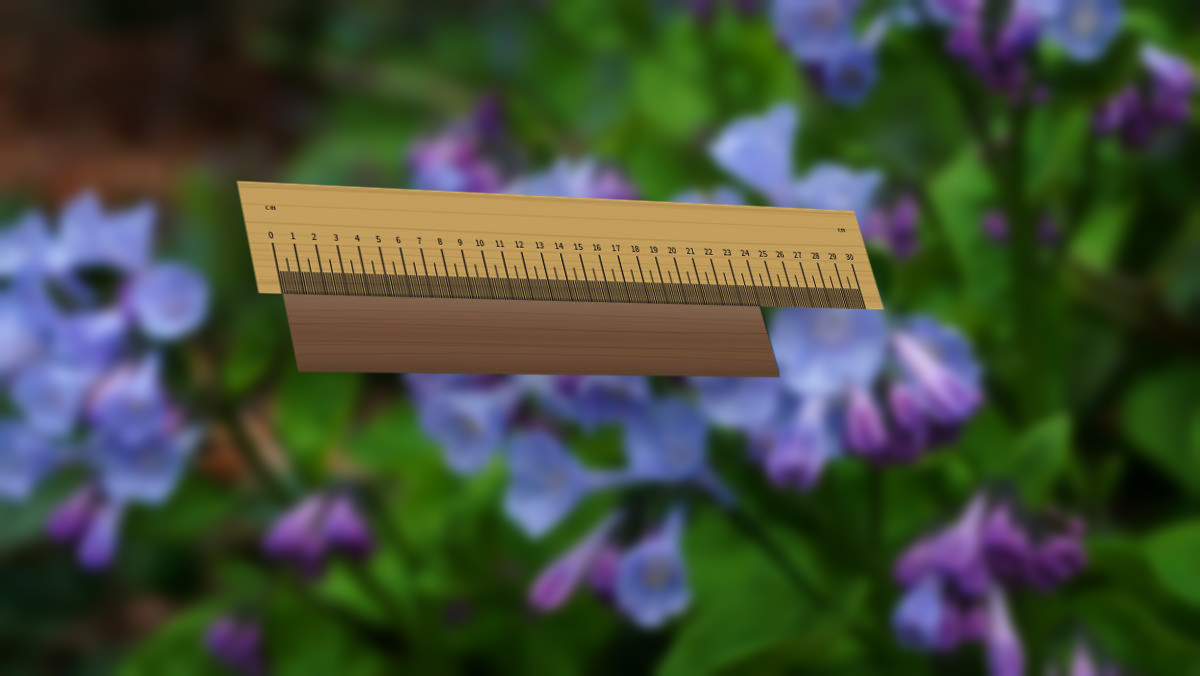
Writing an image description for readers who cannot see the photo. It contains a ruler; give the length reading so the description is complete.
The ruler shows 24 cm
